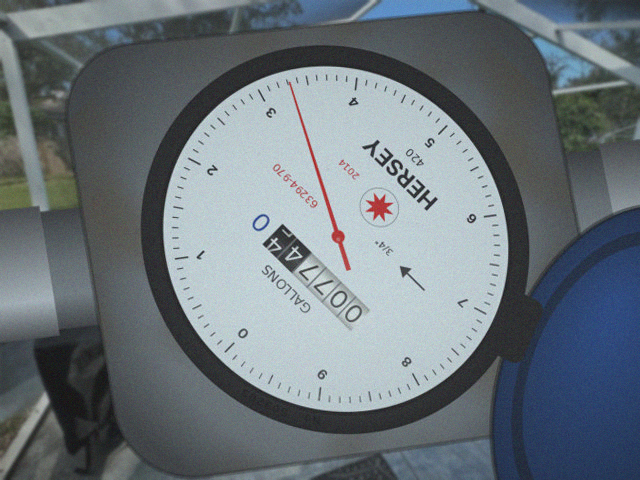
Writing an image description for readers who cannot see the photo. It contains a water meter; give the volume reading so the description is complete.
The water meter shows 77443.3 gal
